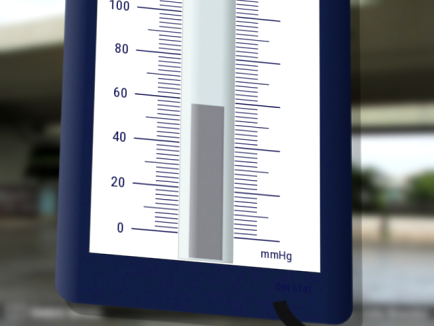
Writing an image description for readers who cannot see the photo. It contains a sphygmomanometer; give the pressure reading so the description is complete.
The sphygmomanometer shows 58 mmHg
